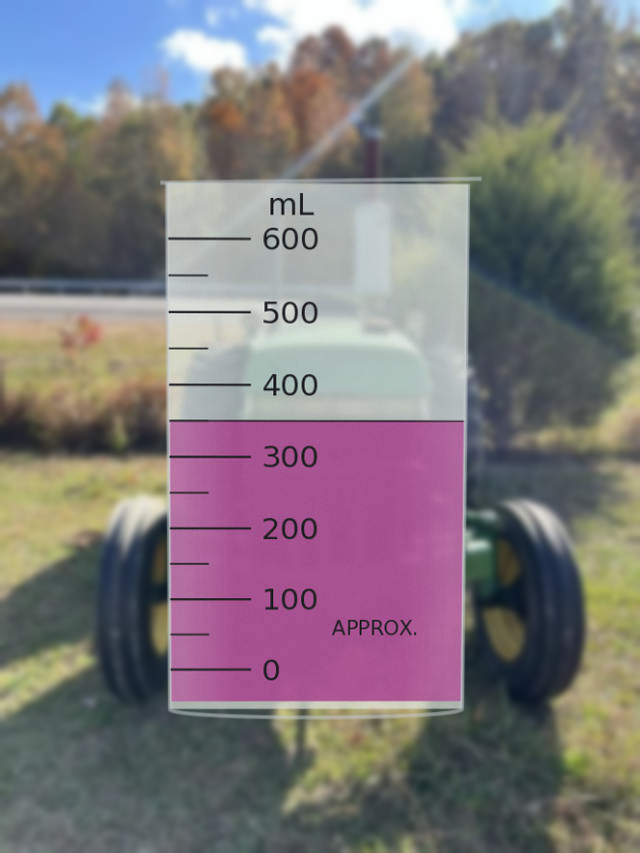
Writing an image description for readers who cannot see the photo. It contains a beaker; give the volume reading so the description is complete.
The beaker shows 350 mL
